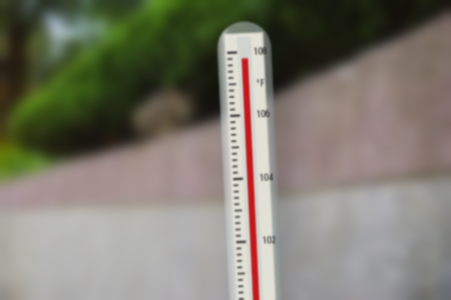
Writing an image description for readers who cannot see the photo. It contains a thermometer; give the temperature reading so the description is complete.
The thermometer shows 107.8 °F
